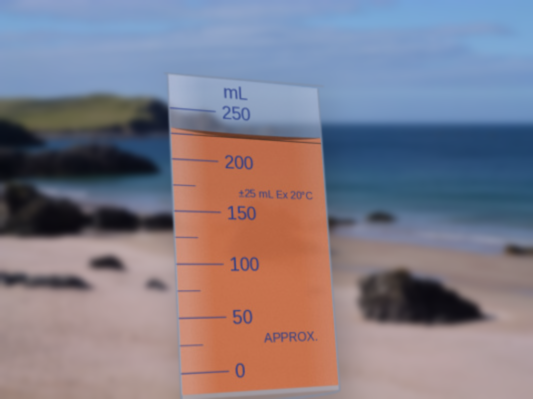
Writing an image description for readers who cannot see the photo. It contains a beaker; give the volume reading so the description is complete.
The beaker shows 225 mL
